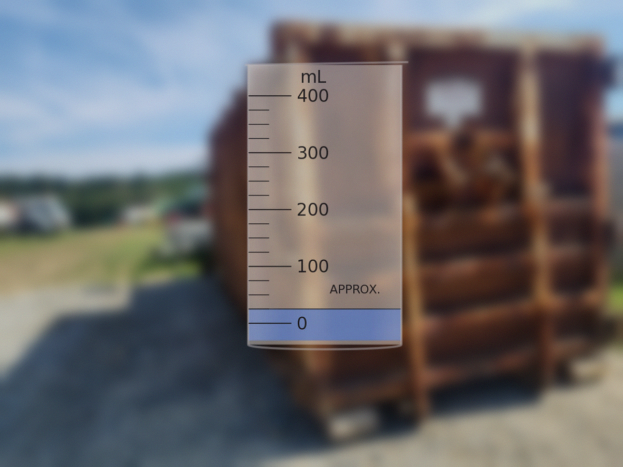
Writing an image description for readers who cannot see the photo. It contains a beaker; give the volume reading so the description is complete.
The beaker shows 25 mL
